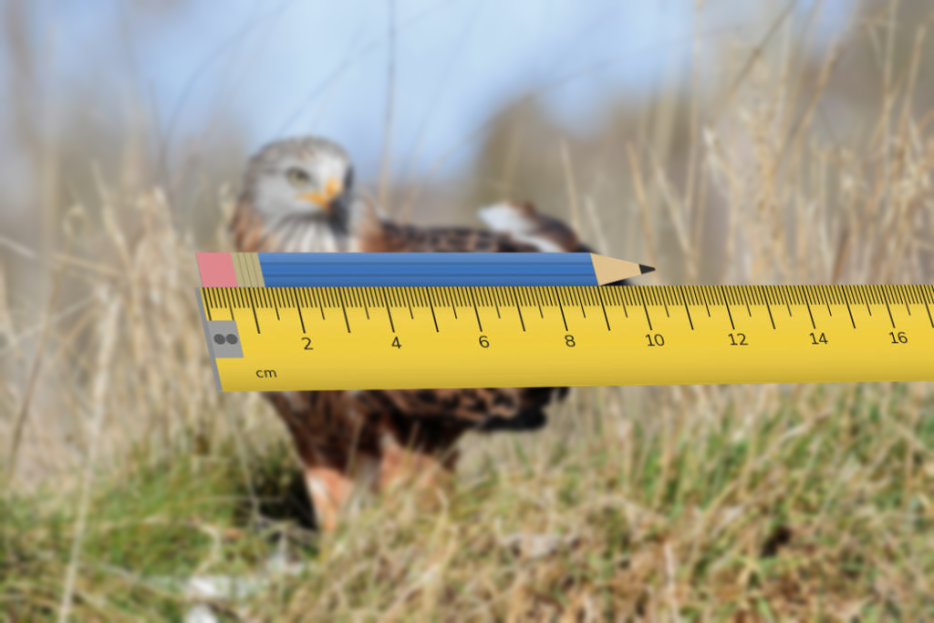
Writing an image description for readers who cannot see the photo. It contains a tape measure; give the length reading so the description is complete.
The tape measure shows 10.5 cm
